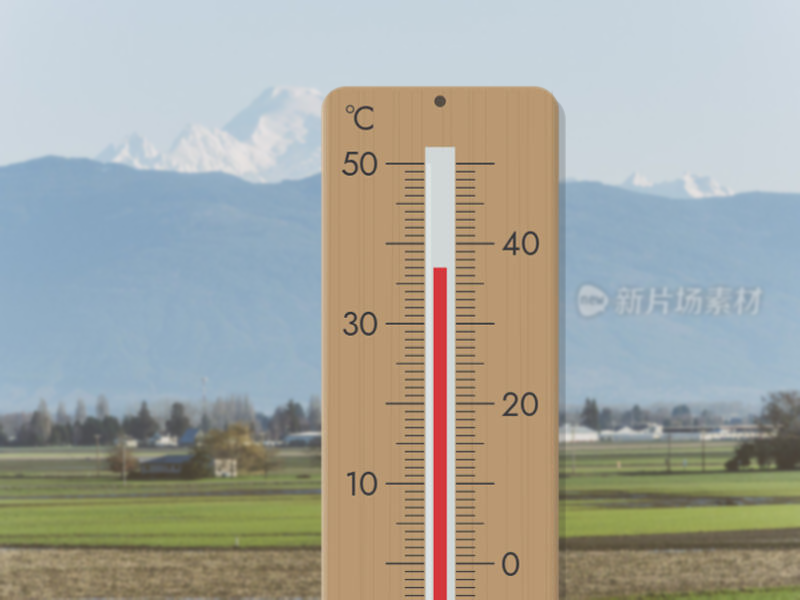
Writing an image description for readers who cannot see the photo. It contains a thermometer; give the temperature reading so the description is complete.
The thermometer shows 37 °C
